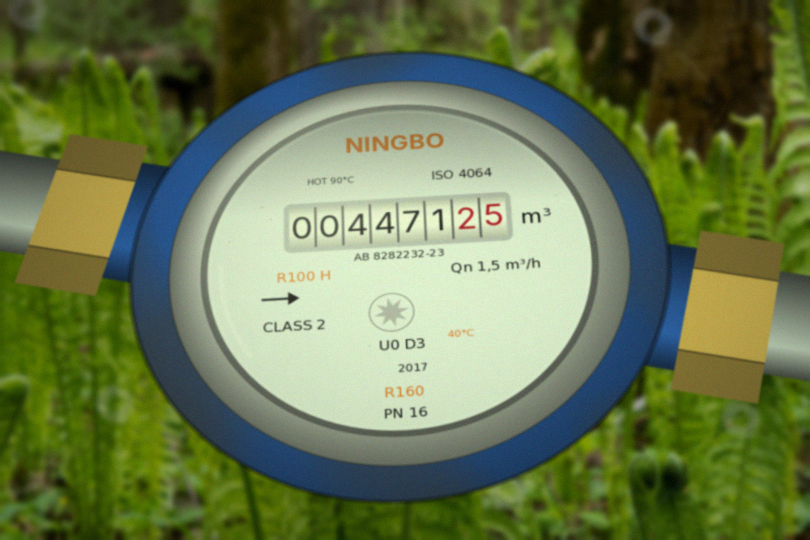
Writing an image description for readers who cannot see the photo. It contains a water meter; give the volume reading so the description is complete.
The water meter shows 4471.25 m³
